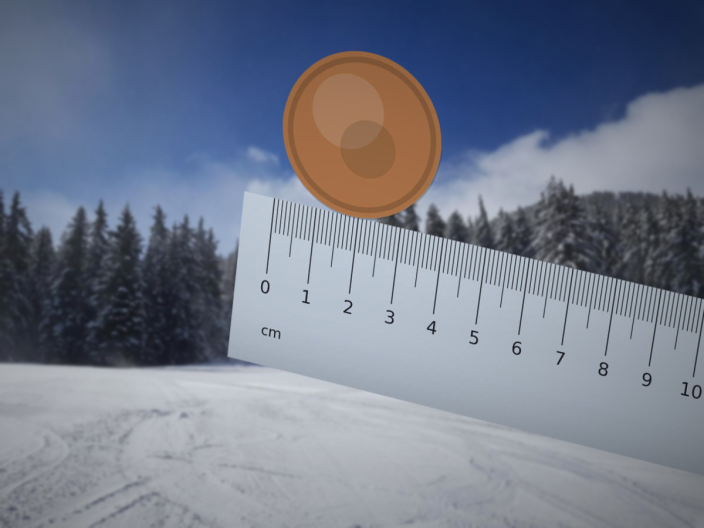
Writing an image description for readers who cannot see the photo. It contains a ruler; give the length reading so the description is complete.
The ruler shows 3.7 cm
